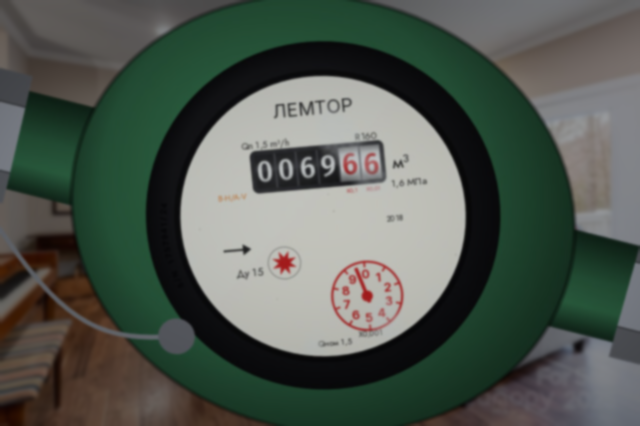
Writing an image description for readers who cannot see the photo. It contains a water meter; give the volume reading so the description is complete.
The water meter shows 69.659 m³
